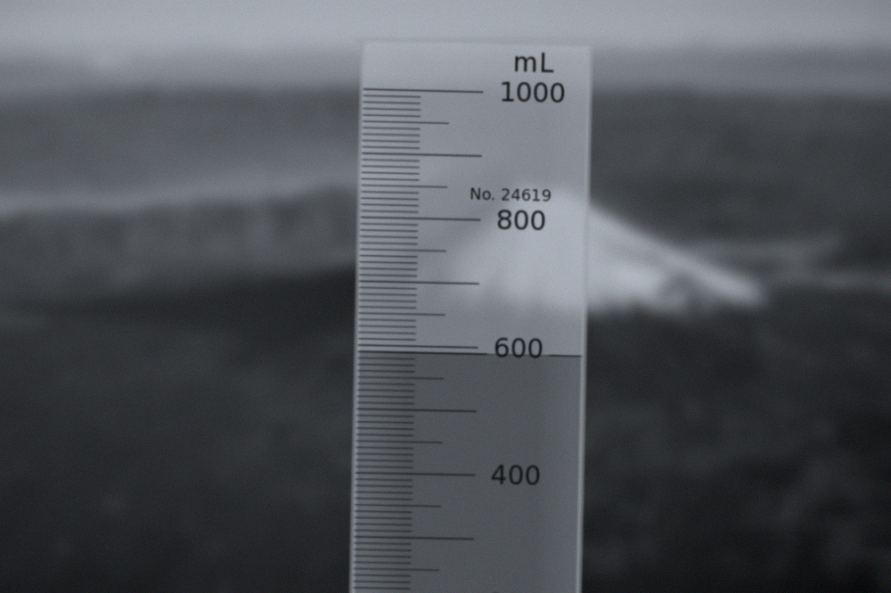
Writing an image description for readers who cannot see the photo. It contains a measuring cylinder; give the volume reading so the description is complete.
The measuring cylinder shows 590 mL
